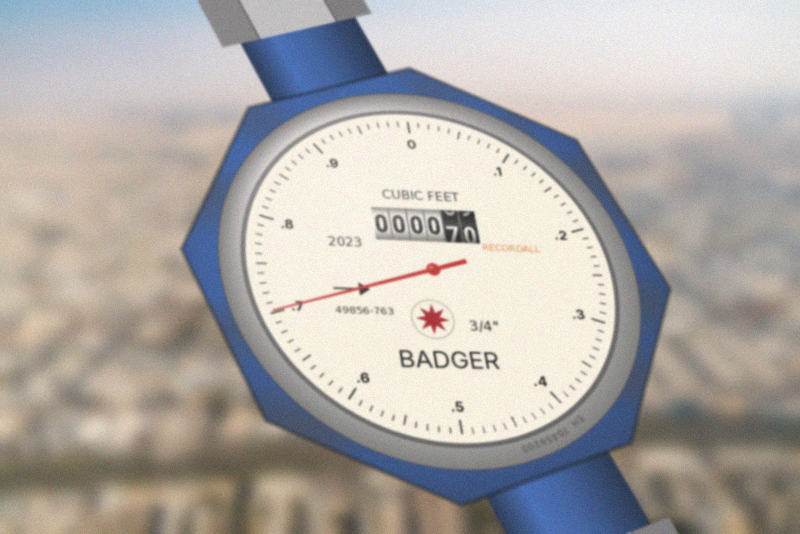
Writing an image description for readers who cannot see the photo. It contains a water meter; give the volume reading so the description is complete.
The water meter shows 69.70 ft³
